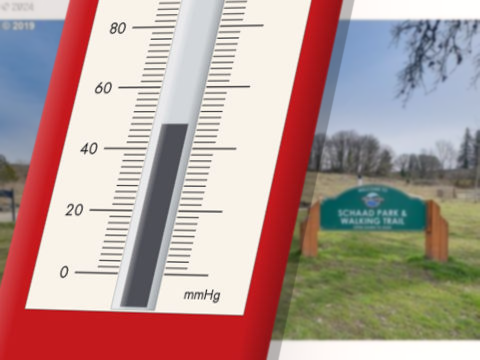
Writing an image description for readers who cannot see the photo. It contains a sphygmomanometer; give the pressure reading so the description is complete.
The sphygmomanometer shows 48 mmHg
